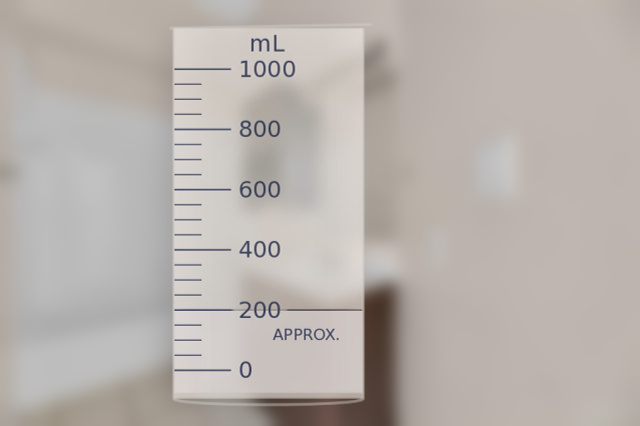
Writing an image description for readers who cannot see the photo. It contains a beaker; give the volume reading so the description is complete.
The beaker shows 200 mL
